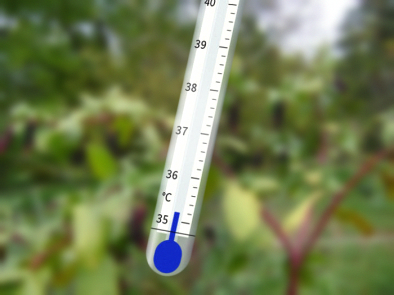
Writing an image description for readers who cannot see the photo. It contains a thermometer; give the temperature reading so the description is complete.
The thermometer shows 35.2 °C
